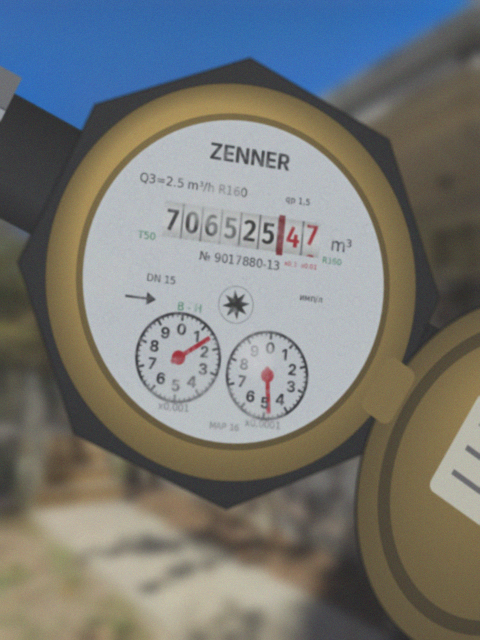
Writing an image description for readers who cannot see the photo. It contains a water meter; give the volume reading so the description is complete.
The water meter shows 706525.4714 m³
